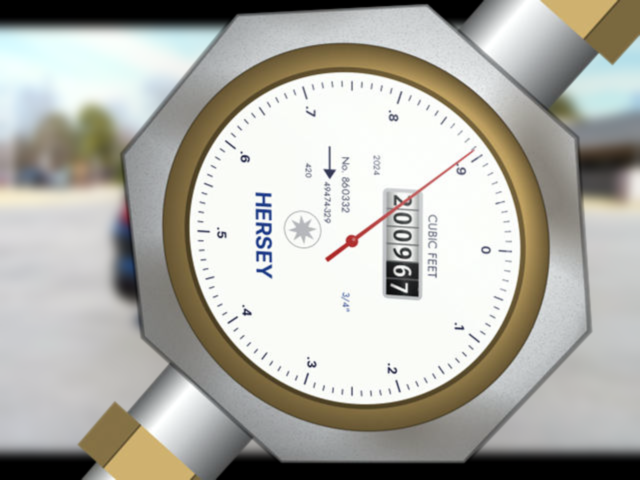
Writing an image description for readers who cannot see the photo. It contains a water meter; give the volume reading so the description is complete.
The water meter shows 200966.89 ft³
